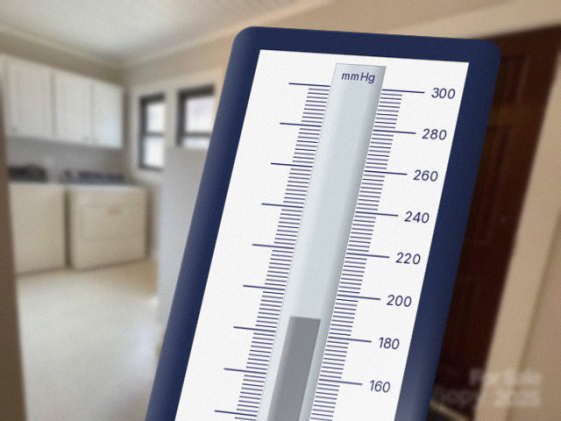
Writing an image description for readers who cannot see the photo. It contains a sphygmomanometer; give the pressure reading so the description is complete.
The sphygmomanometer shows 188 mmHg
